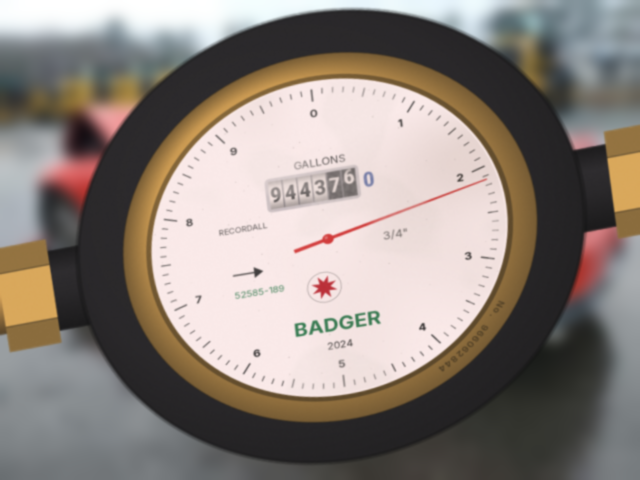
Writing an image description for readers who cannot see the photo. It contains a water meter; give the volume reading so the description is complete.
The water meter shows 9443762.1 gal
